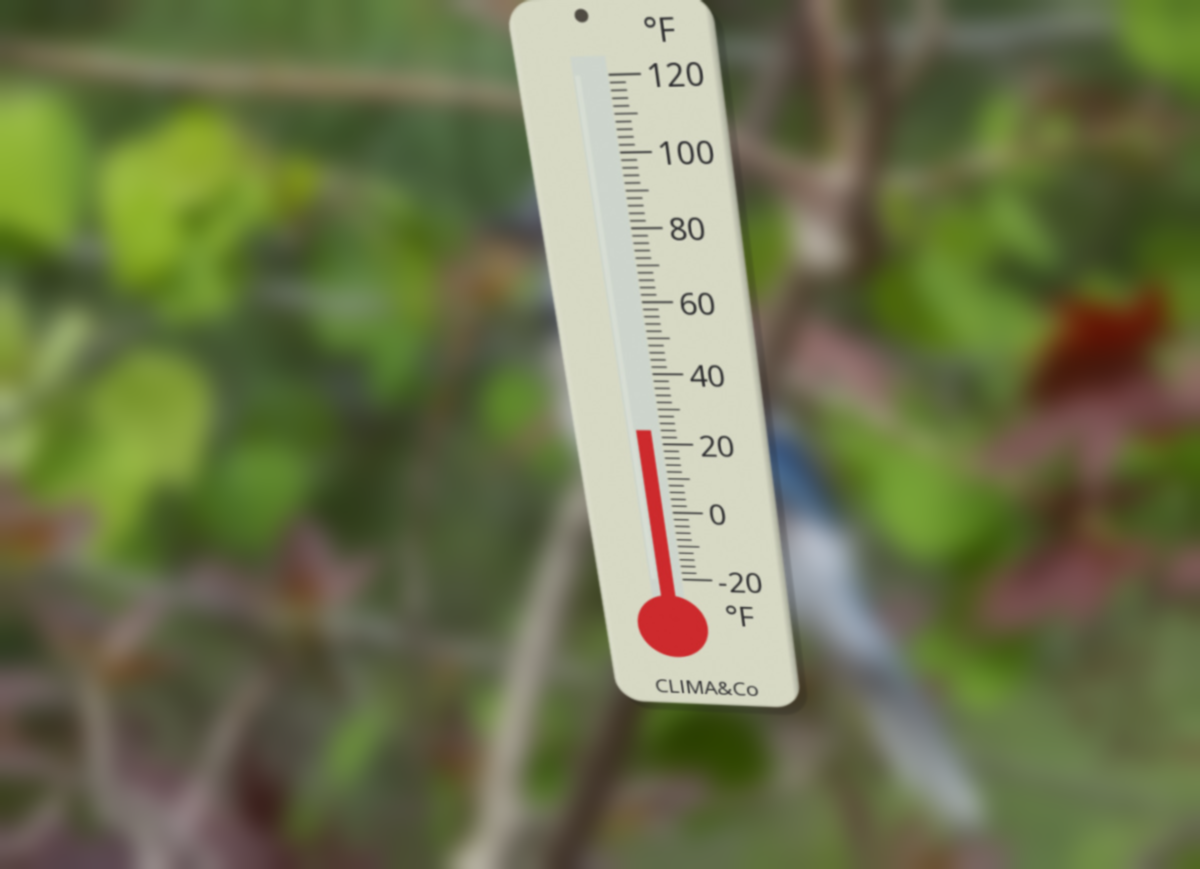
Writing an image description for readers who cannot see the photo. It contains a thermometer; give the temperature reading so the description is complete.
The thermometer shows 24 °F
